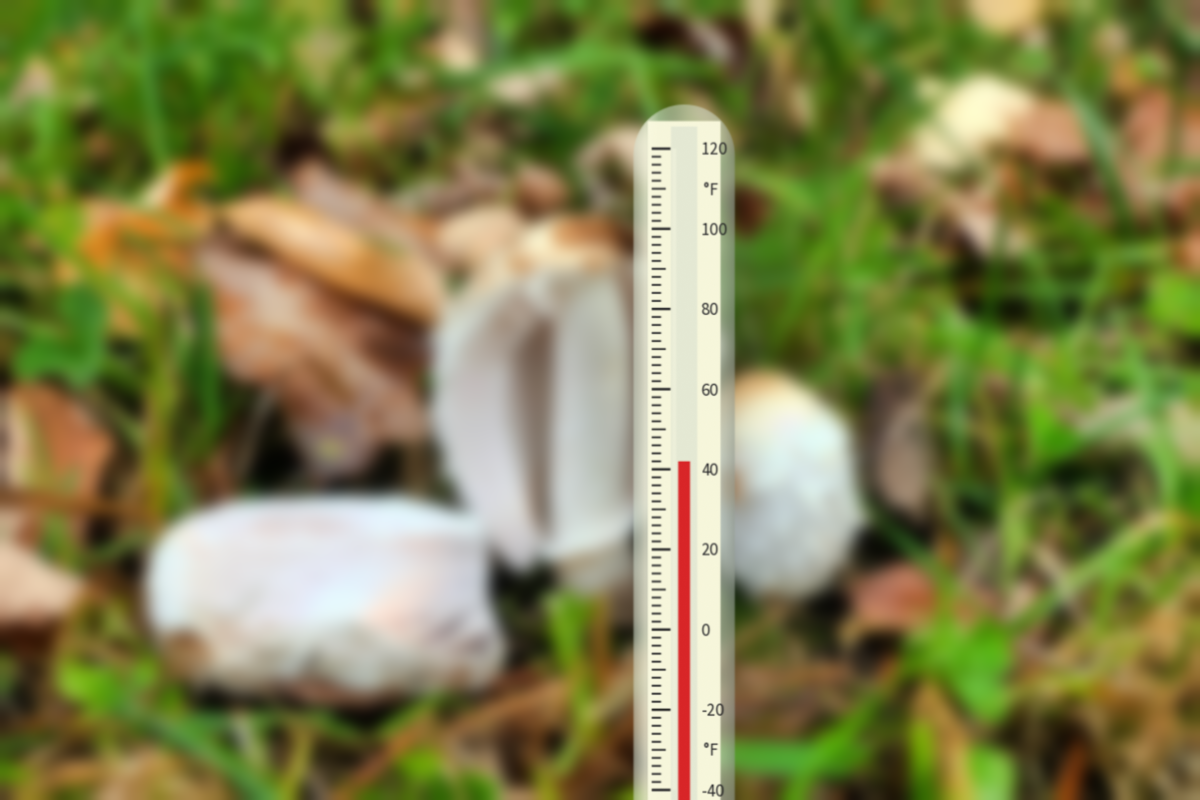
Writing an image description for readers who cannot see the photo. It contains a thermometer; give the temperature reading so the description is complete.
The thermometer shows 42 °F
